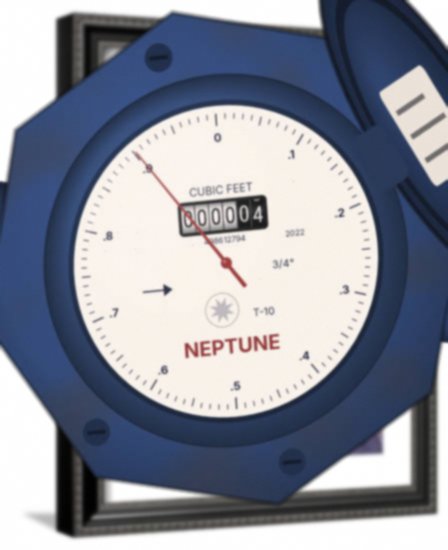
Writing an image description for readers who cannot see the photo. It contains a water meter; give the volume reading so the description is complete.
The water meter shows 3.90 ft³
